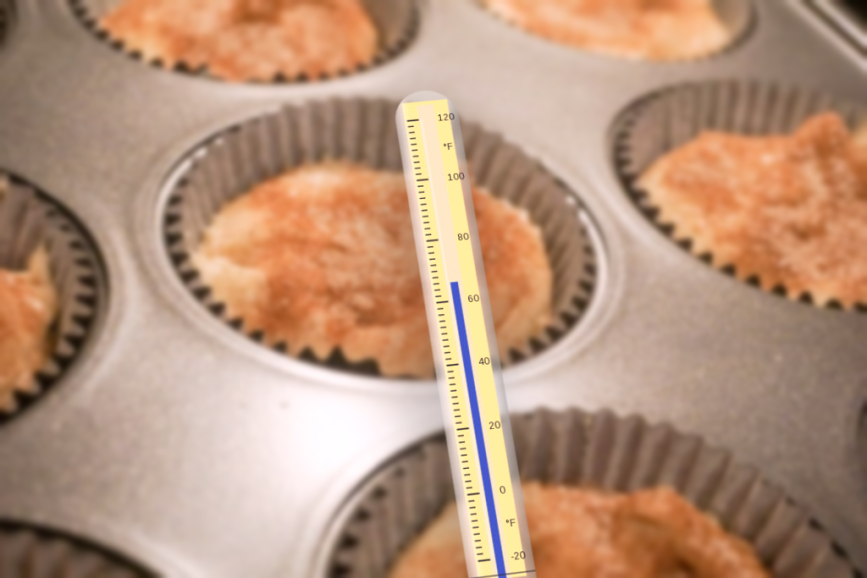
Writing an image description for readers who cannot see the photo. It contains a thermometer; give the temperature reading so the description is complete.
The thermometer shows 66 °F
